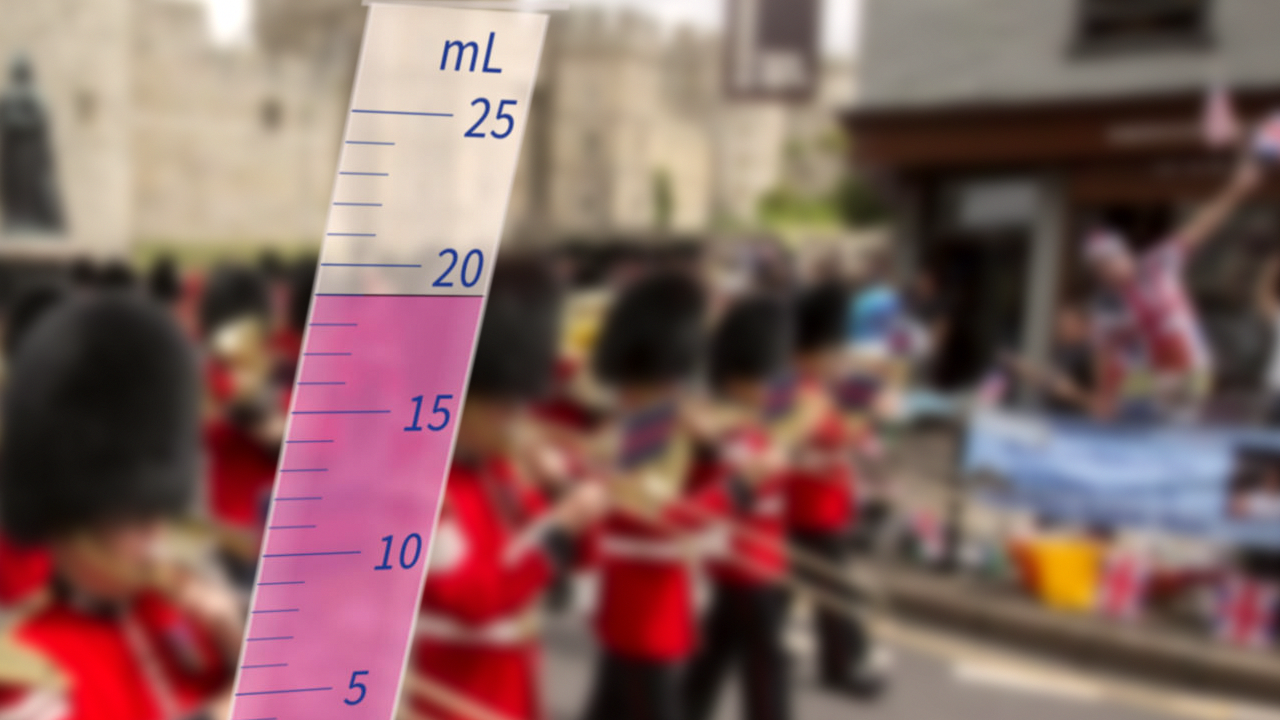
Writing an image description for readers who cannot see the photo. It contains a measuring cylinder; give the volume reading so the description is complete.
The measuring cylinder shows 19 mL
